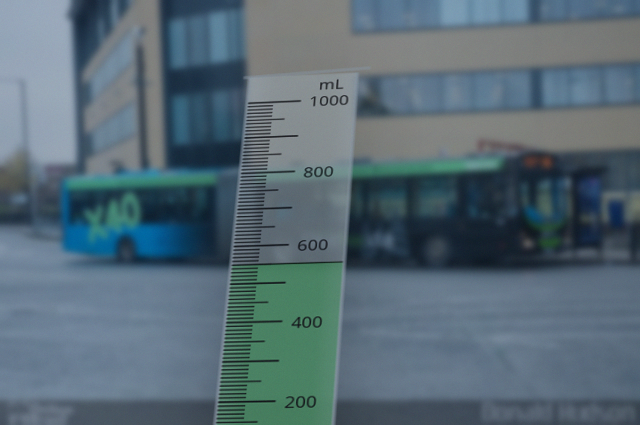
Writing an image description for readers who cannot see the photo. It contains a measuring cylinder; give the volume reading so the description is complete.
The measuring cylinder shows 550 mL
